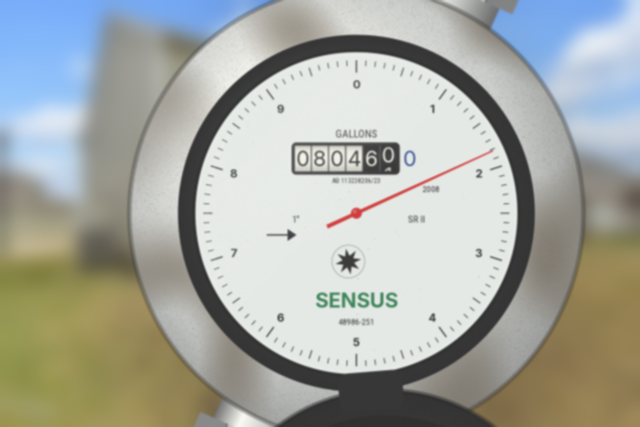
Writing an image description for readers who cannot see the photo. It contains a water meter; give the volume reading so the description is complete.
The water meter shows 804601.8 gal
